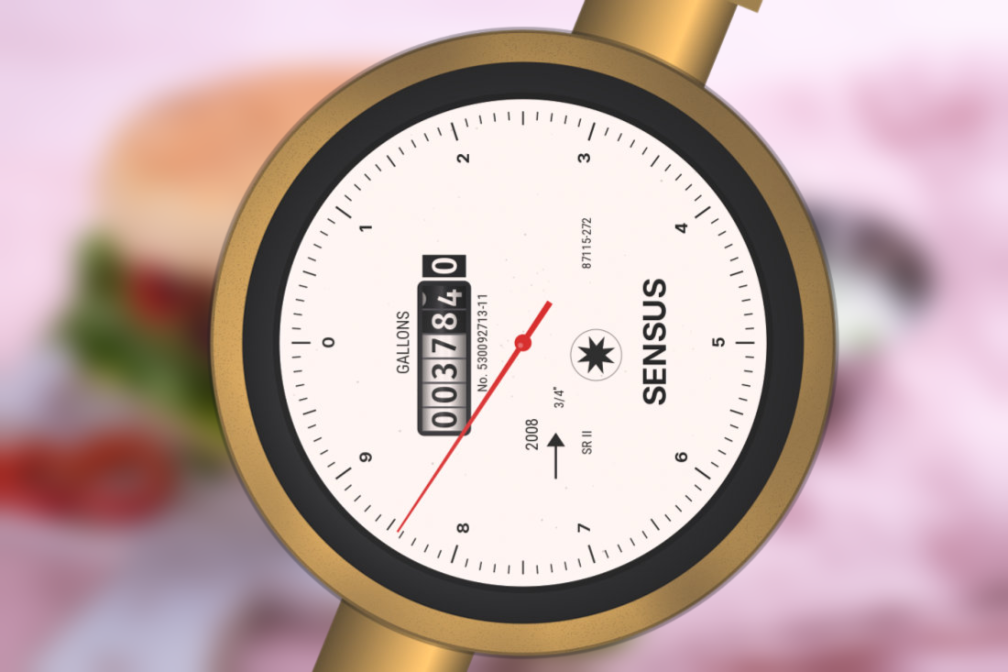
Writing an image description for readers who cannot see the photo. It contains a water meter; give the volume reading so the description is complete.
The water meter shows 37838.4 gal
